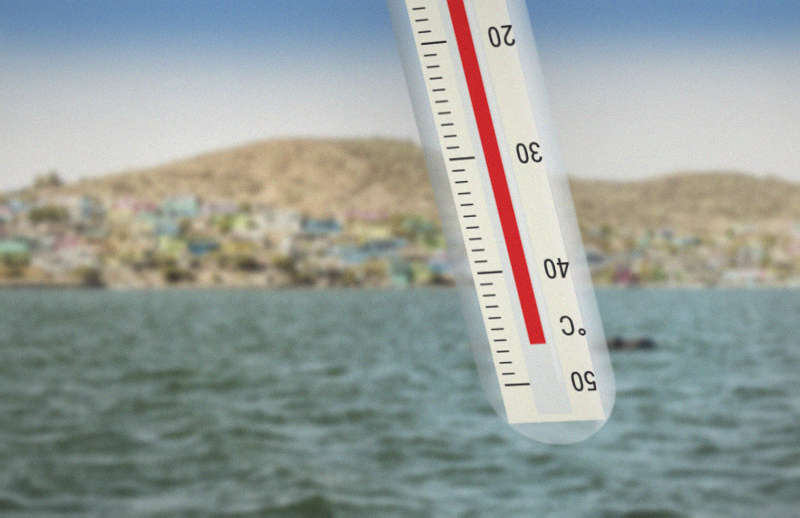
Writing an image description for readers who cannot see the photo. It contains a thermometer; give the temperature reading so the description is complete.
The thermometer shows 46.5 °C
